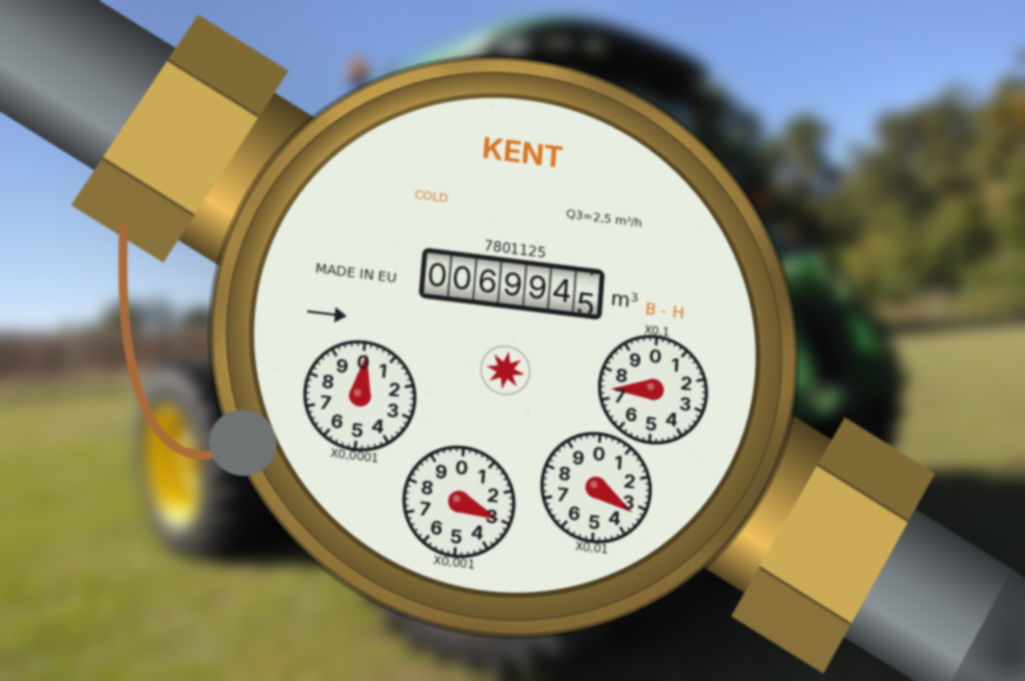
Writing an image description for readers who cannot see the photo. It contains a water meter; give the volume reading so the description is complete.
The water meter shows 69944.7330 m³
